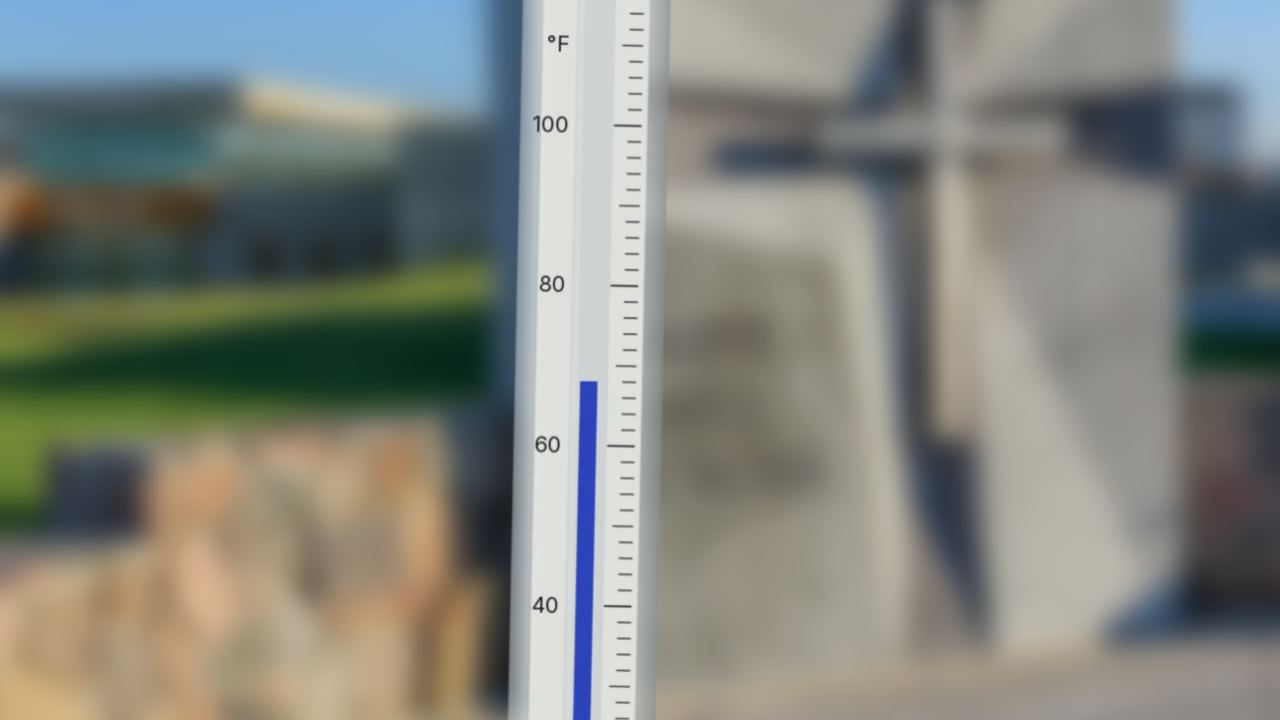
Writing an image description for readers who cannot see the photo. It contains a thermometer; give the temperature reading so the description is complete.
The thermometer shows 68 °F
